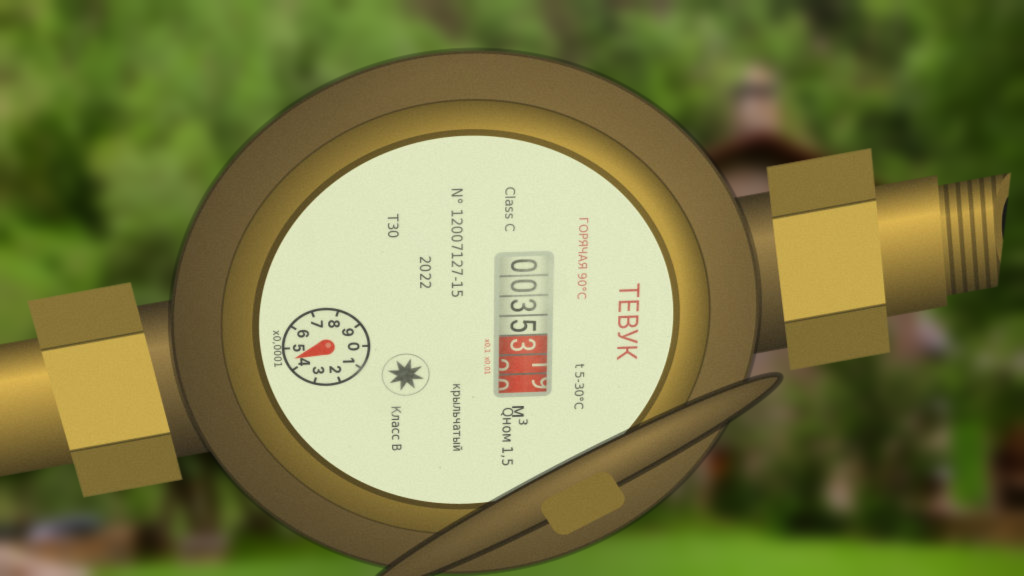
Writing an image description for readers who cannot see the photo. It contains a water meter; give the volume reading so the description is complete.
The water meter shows 35.3194 m³
